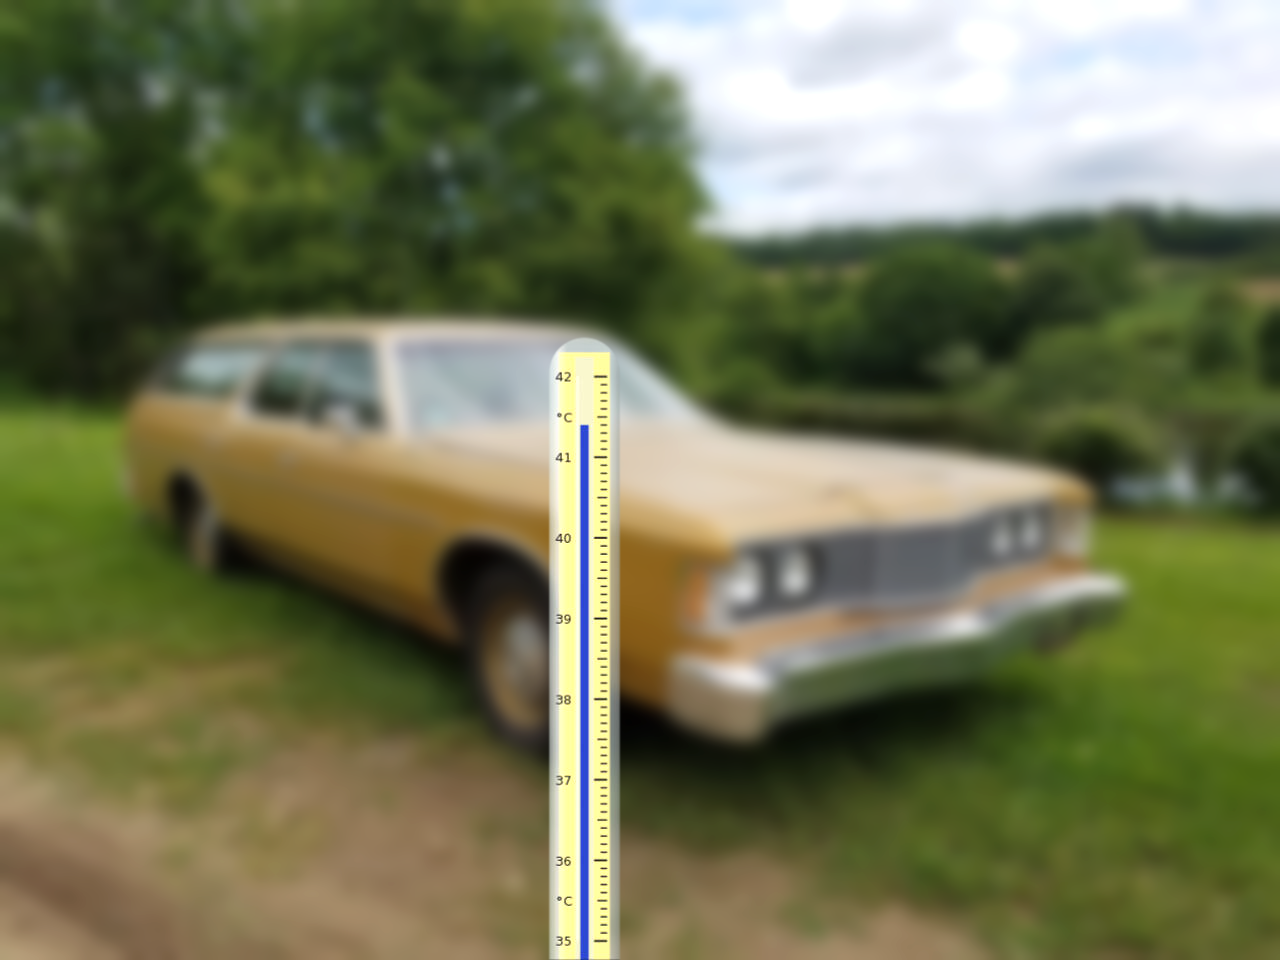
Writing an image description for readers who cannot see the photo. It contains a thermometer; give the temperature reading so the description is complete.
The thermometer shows 41.4 °C
